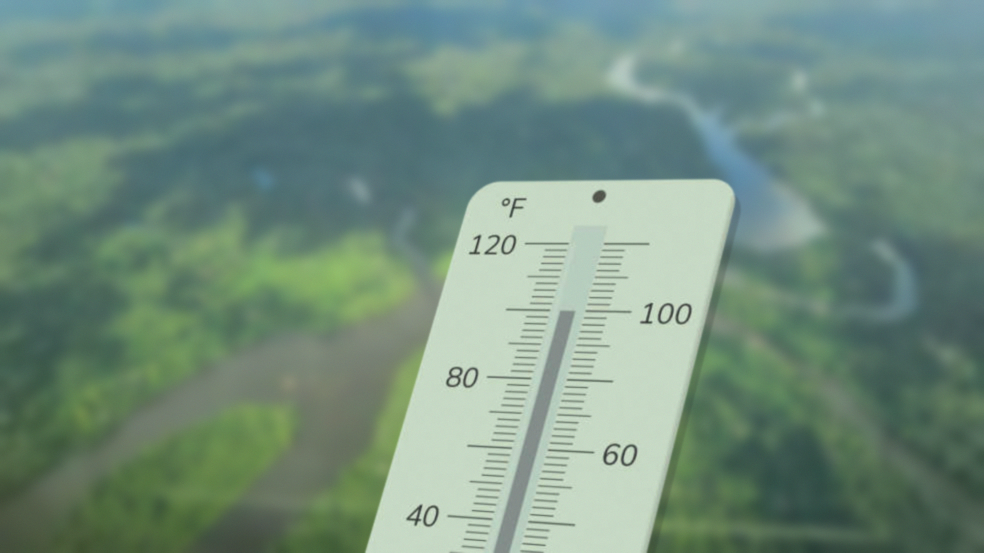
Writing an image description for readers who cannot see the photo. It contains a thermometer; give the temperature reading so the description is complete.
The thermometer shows 100 °F
